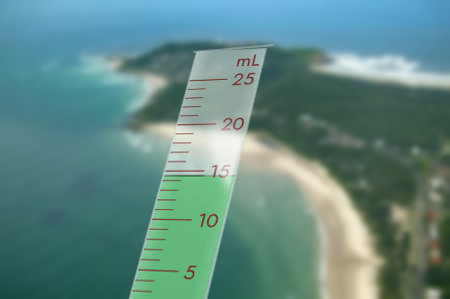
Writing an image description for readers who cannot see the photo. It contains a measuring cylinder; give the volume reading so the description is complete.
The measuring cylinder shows 14.5 mL
